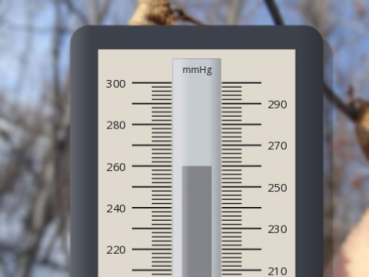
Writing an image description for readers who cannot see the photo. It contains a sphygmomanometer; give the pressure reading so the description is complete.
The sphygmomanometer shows 260 mmHg
